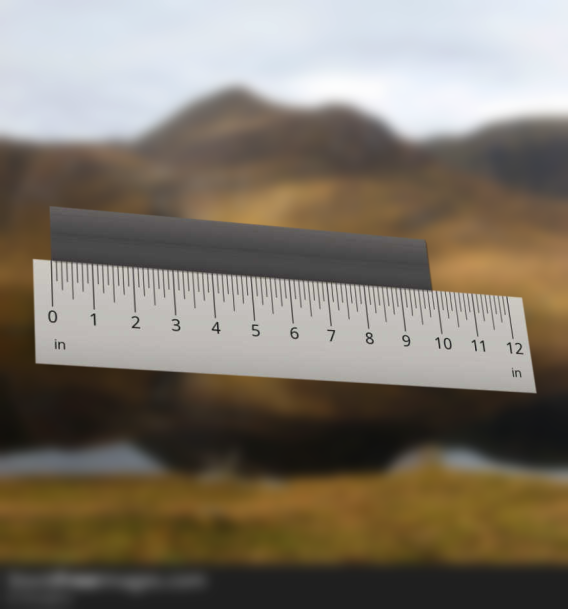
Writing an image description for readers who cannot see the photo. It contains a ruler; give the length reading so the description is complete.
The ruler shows 9.875 in
